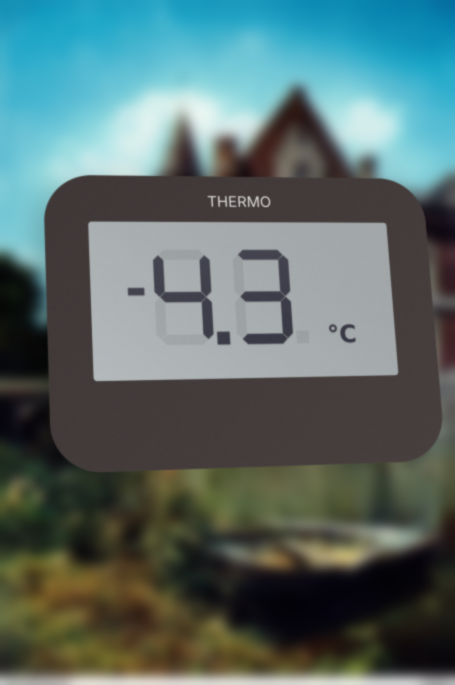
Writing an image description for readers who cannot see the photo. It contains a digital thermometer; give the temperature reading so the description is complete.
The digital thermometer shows -4.3 °C
